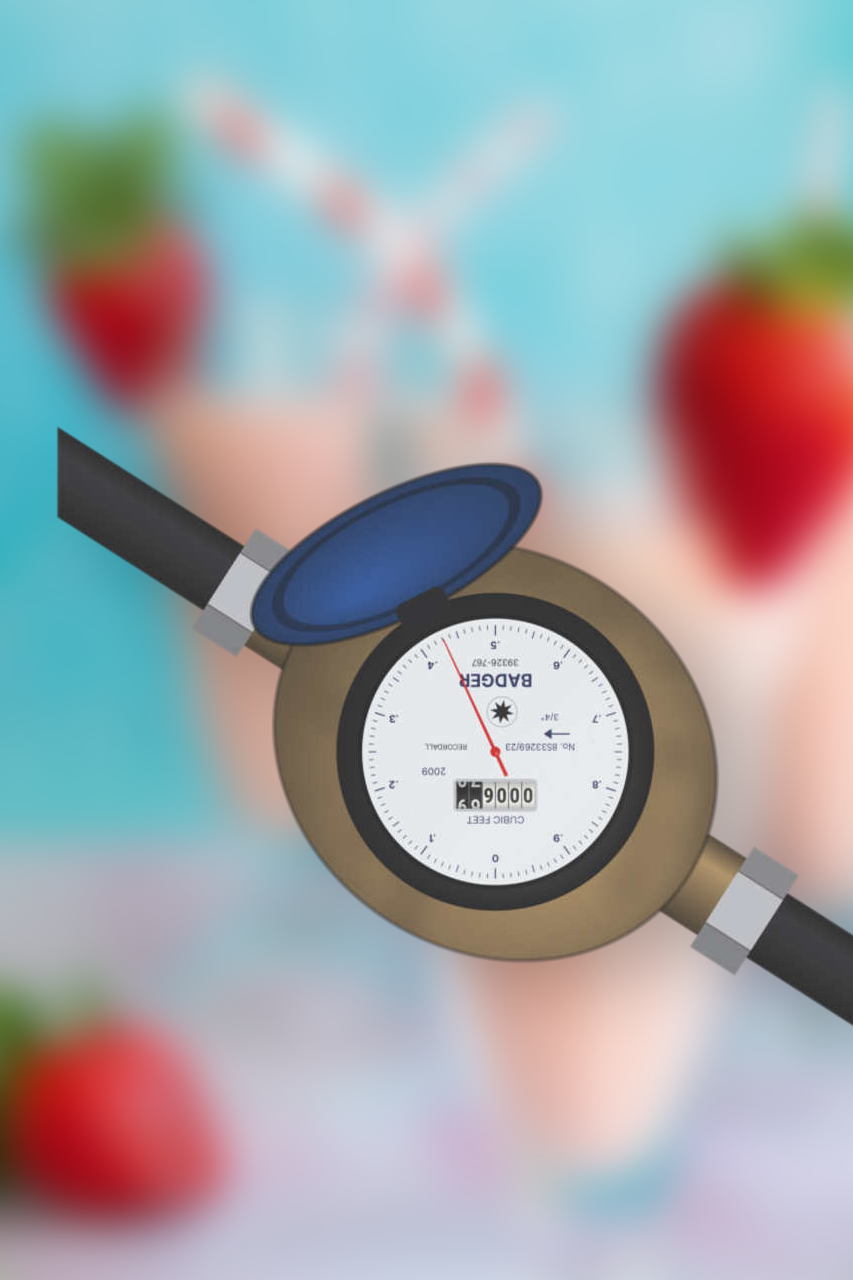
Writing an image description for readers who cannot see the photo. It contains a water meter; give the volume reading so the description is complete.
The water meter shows 669.43 ft³
